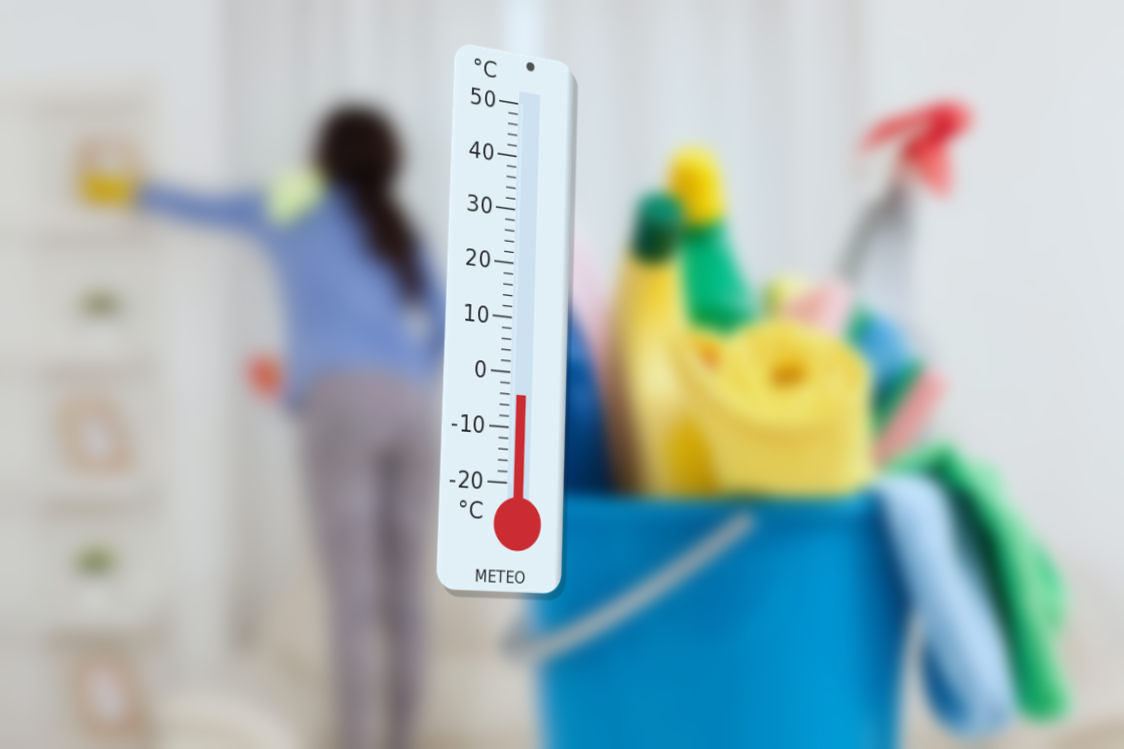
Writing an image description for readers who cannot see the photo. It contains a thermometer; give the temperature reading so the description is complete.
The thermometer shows -4 °C
